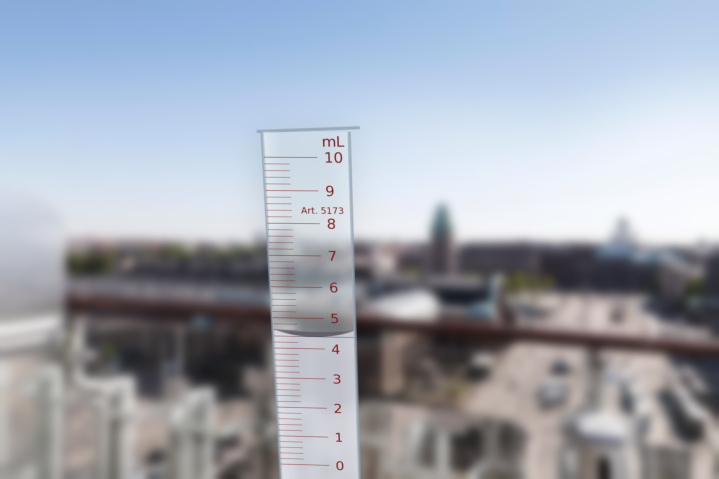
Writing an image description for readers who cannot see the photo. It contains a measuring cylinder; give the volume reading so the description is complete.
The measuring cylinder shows 4.4 mL
